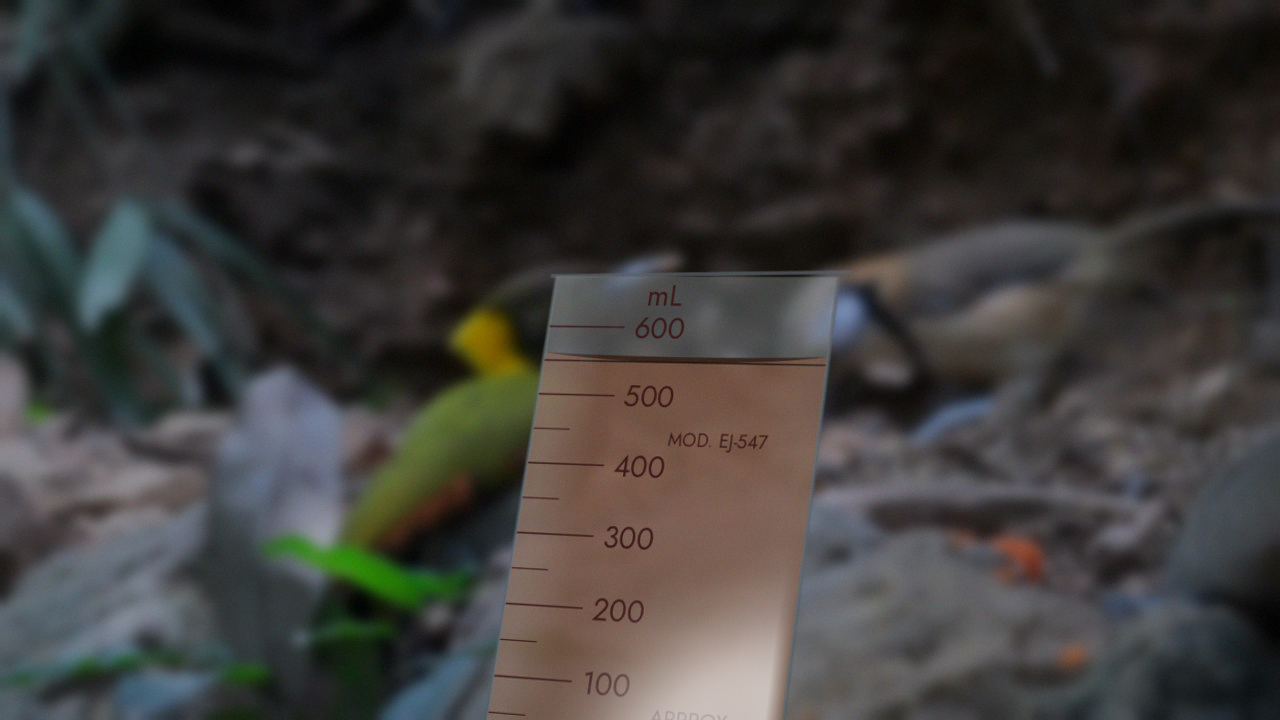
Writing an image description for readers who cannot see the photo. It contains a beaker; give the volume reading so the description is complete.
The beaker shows 550 mL
